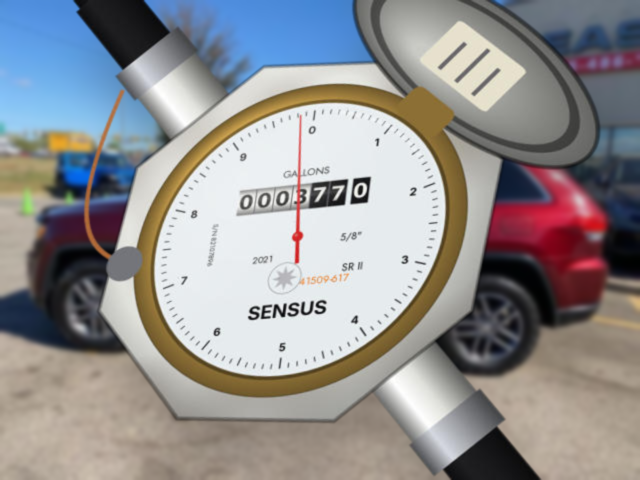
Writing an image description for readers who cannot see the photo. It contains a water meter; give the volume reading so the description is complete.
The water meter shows 3769.8 gal
